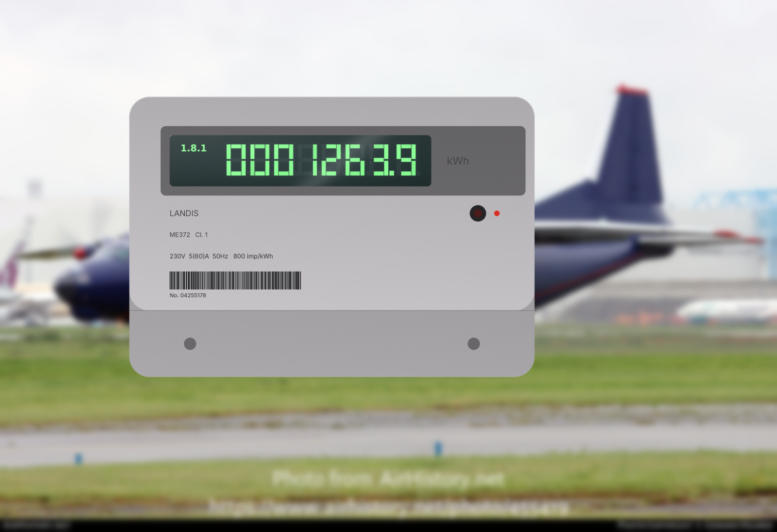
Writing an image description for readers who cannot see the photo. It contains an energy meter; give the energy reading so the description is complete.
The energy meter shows 1263.9 kWh
